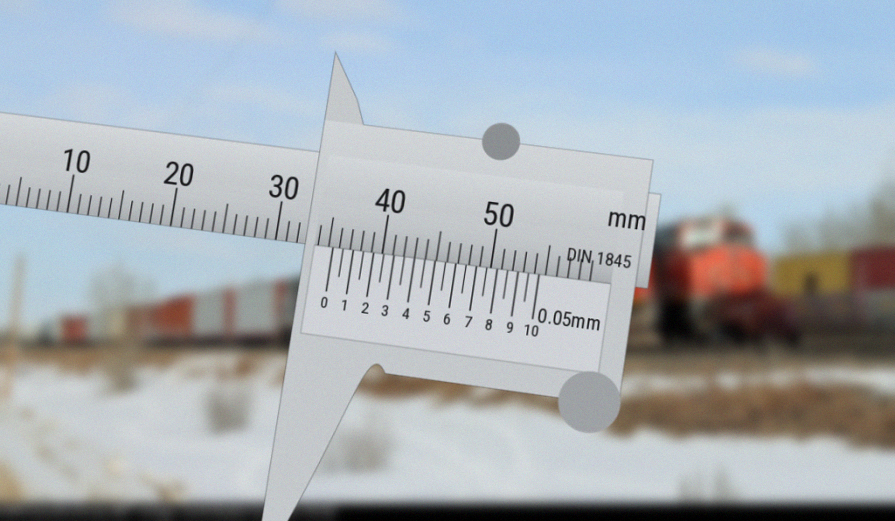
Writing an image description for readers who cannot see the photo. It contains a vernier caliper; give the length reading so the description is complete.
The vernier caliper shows 35.4 mm
